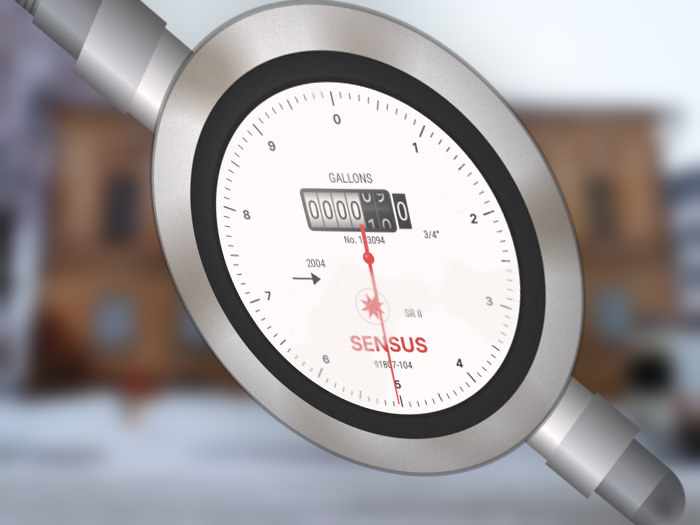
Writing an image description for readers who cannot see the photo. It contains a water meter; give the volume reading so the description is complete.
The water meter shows 95.0 gal
